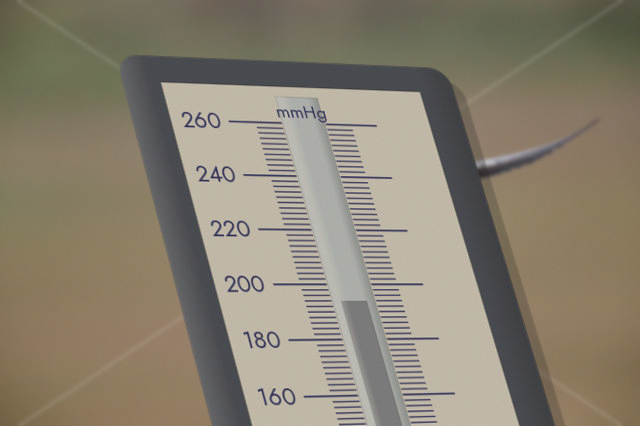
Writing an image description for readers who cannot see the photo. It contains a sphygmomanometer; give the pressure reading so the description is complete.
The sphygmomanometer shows 194 mmHg
